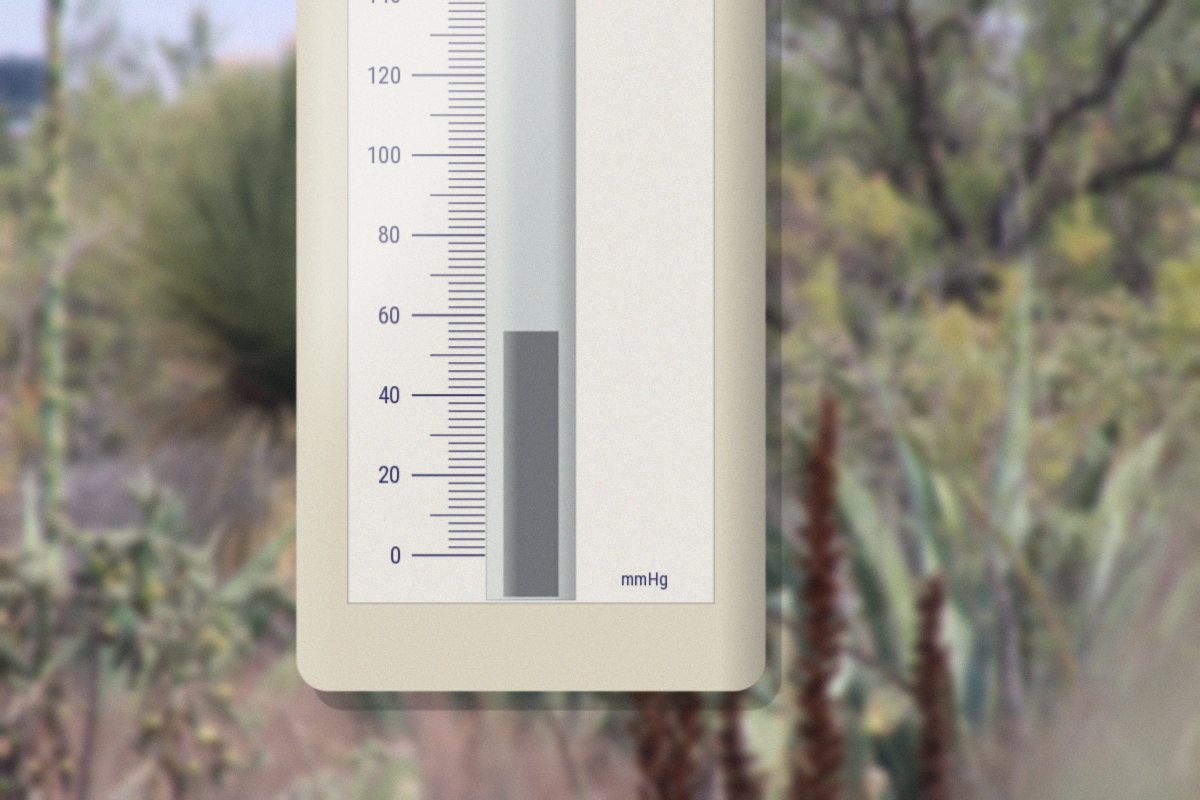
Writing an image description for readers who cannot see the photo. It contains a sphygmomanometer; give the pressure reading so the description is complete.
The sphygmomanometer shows 56 mmHg
